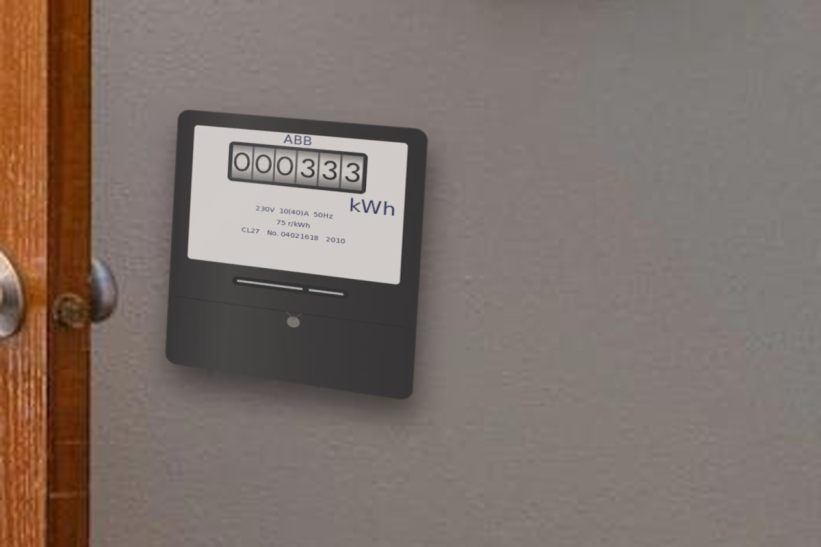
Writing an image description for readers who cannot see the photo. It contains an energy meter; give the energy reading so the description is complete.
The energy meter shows 333 kWh
